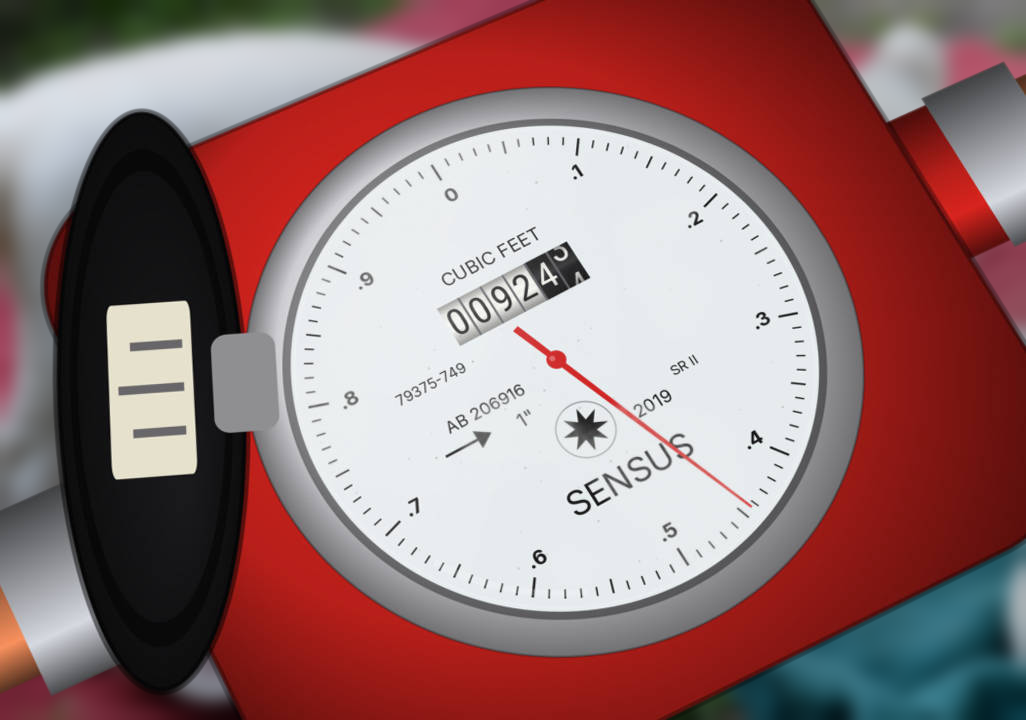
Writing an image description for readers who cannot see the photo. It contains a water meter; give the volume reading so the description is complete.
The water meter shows 9243.44 ft³
